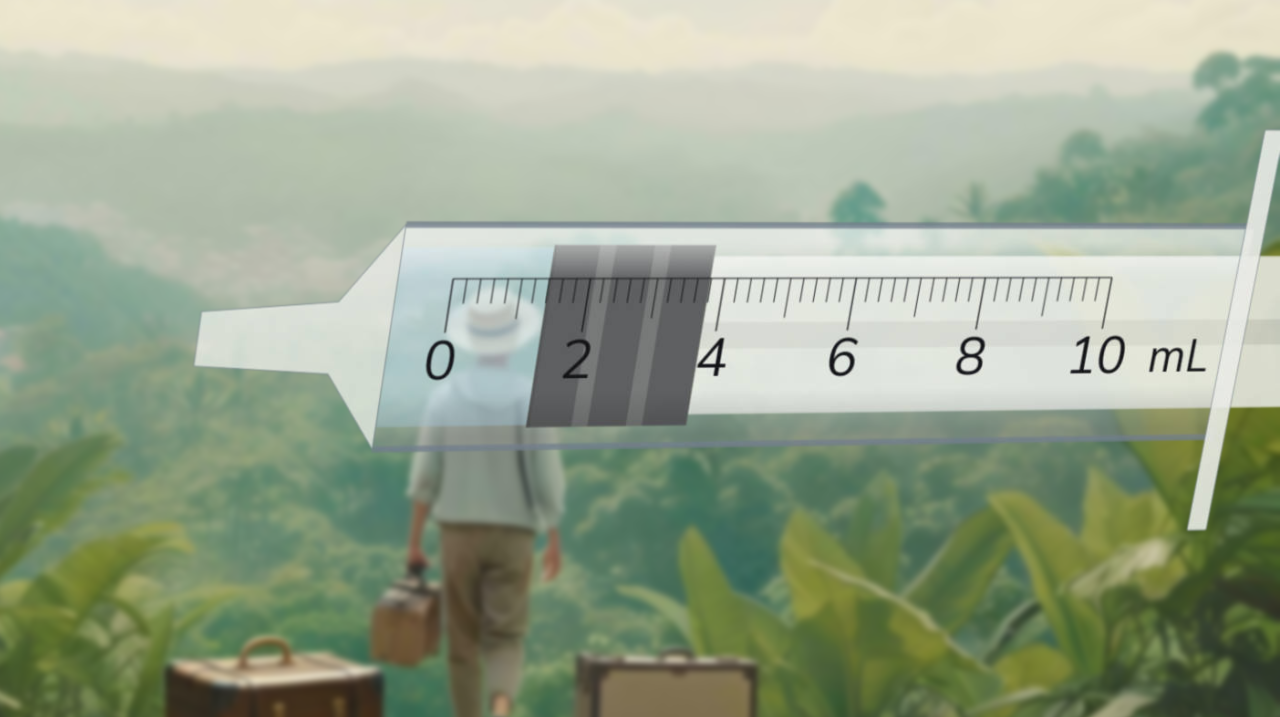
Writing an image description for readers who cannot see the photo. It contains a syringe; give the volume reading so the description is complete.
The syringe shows 1.4 mL
